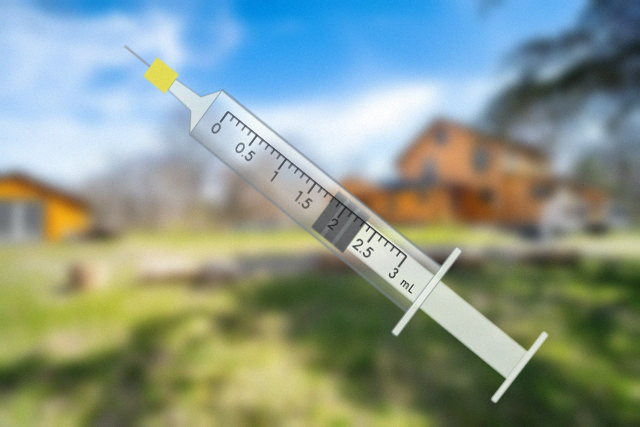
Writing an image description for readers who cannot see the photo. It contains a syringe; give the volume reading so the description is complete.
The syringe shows 1.8 mL
